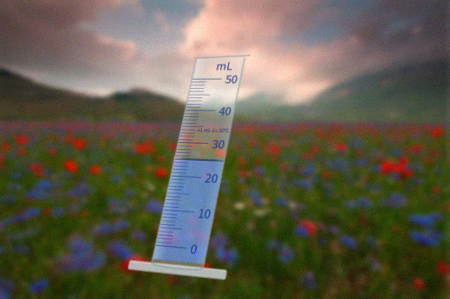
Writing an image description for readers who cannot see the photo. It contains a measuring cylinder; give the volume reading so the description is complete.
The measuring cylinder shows 25 mL
